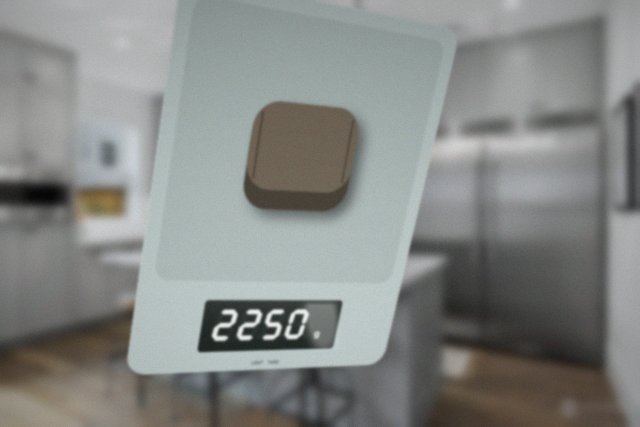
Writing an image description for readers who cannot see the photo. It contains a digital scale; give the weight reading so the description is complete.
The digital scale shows 2250 g
